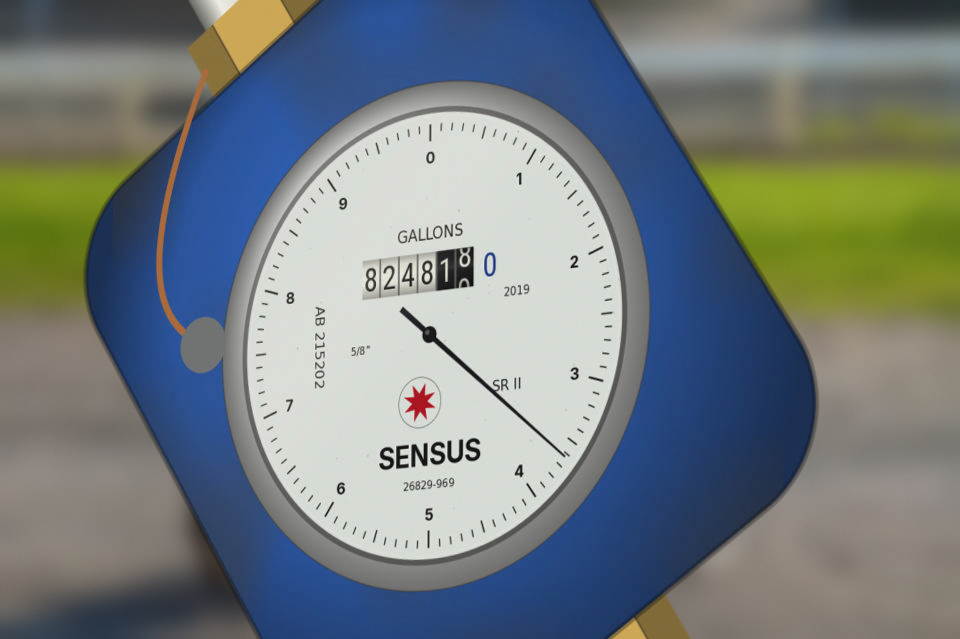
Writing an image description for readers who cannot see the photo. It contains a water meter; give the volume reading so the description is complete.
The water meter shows 8248183.6 gal
